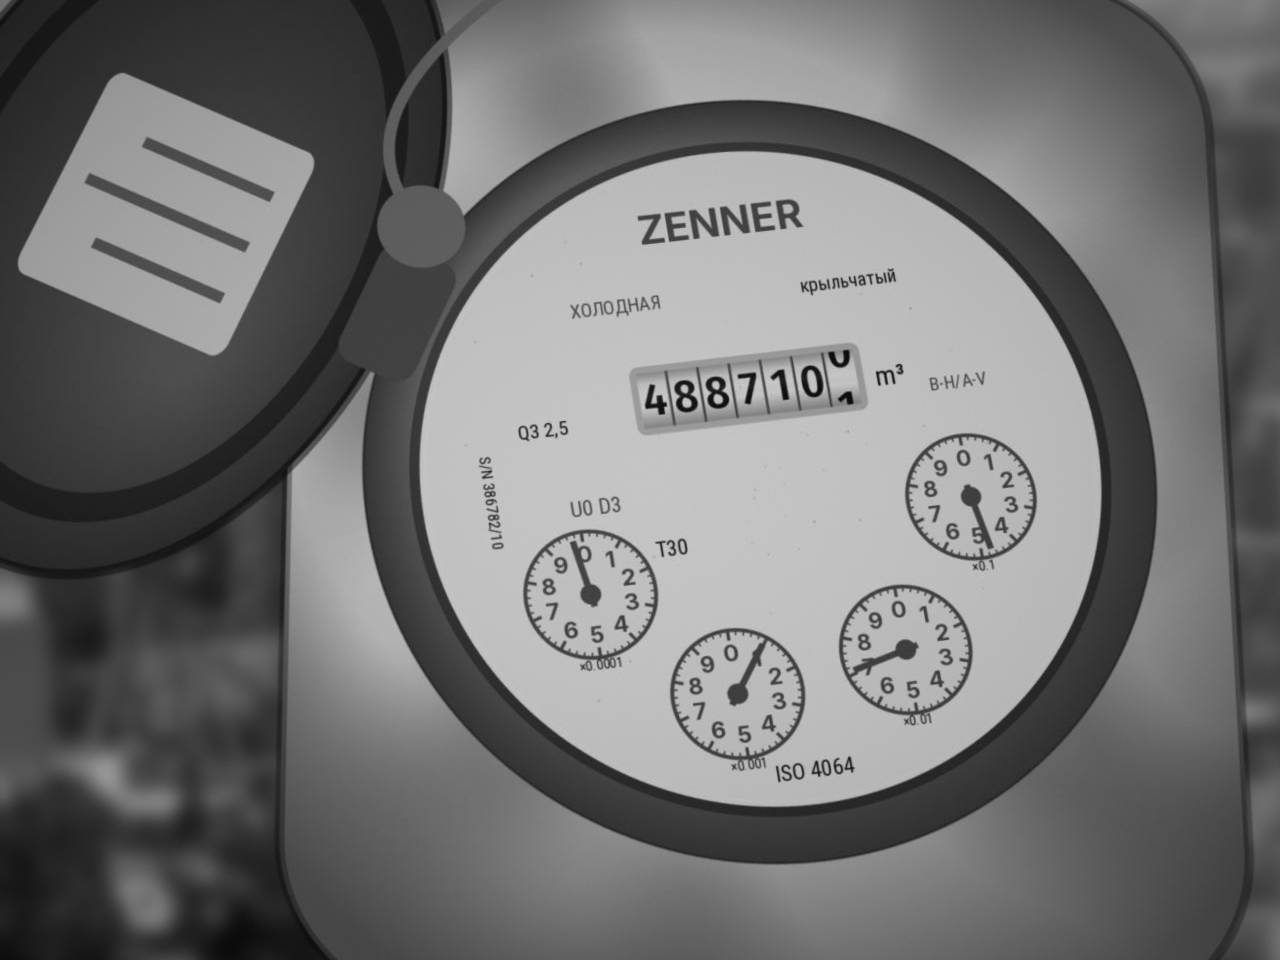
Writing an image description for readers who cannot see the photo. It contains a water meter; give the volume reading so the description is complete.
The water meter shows 4887100.4709 m³
